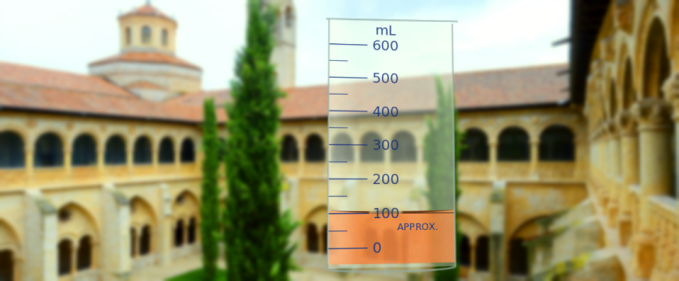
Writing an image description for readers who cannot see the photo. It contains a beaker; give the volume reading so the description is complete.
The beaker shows 100 mL
